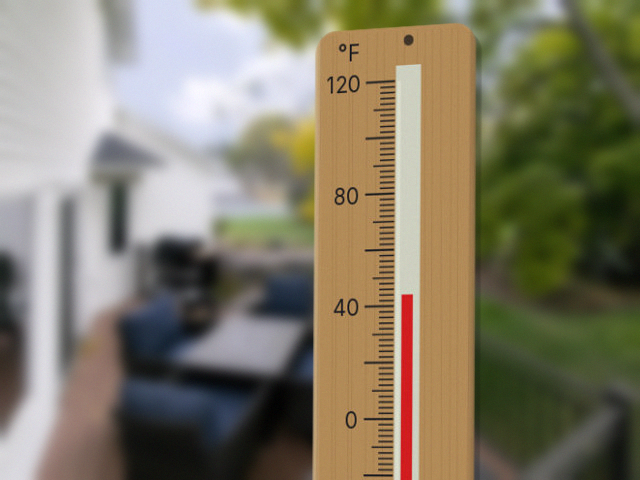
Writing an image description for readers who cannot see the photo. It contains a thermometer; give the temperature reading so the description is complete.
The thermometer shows 44 °F
